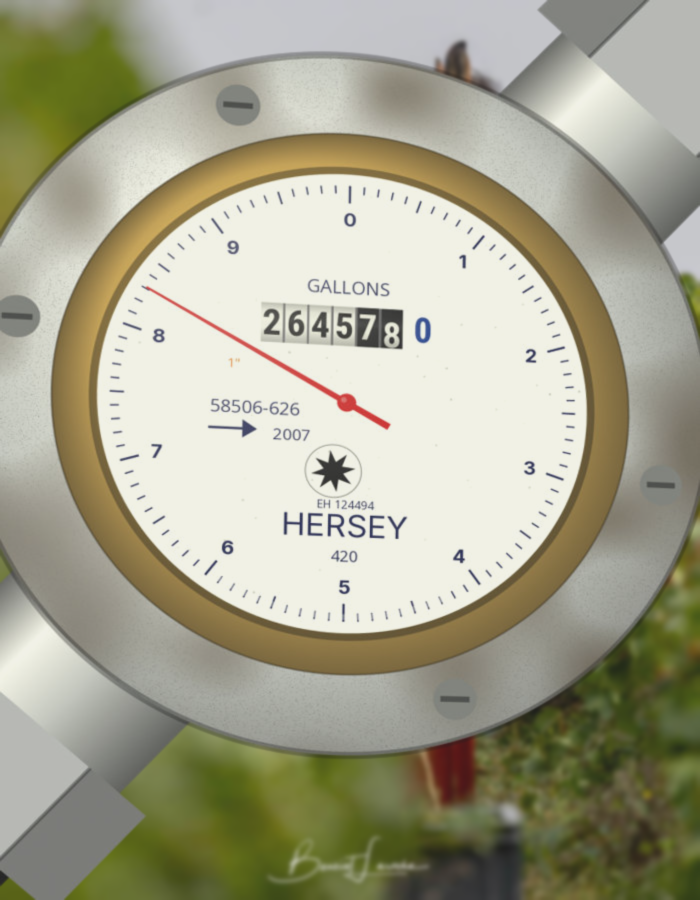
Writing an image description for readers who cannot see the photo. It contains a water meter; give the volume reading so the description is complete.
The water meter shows 2645778.3 gal
